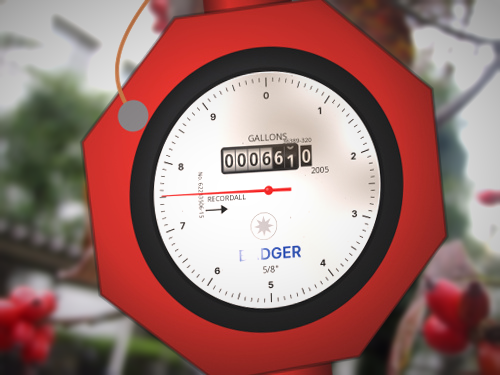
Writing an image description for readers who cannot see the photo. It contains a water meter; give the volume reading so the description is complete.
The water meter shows 6607.5 gal
